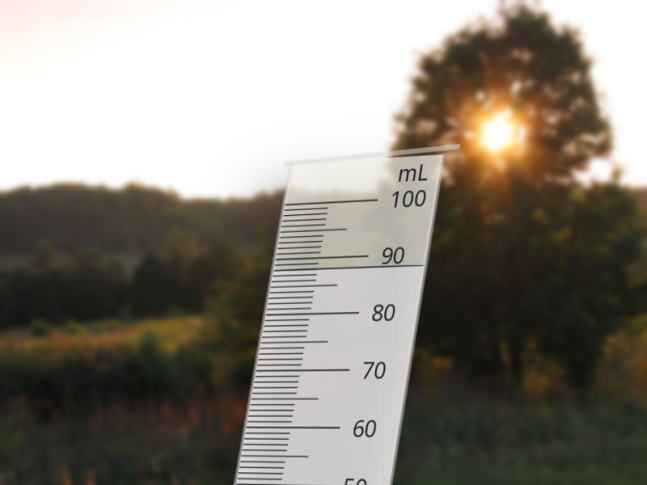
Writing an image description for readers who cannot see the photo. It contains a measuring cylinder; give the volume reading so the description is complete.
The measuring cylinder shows 88 mL
